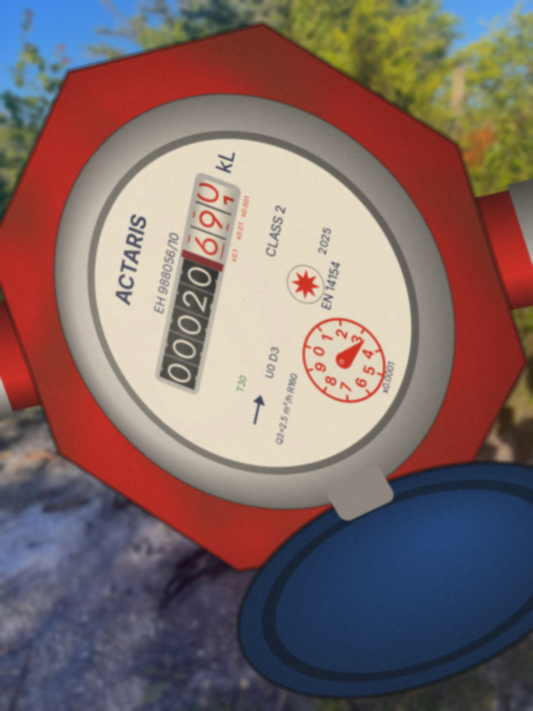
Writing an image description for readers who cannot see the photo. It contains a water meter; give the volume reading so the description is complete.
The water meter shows 20.6903 kL
